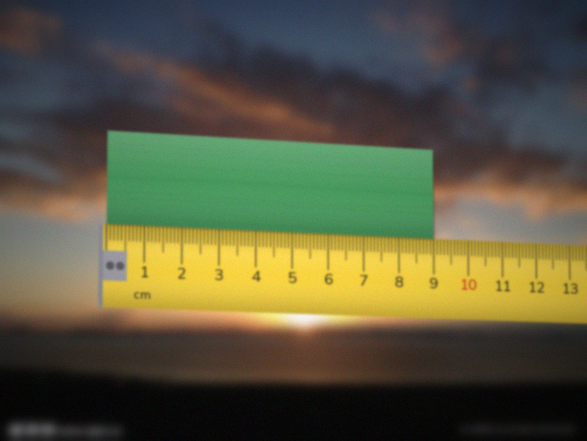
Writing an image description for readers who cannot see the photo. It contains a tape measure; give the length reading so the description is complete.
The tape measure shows 9 cm
